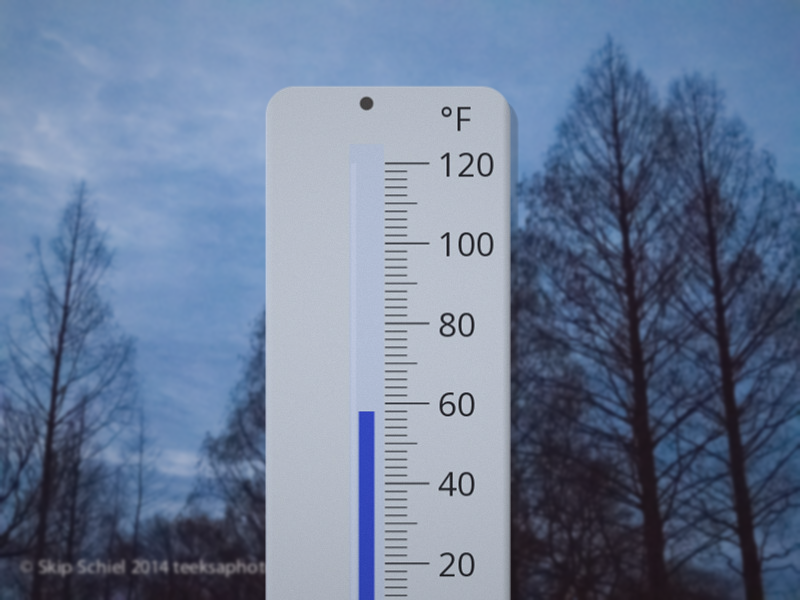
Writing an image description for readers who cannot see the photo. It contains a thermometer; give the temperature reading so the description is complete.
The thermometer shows 58 °F
